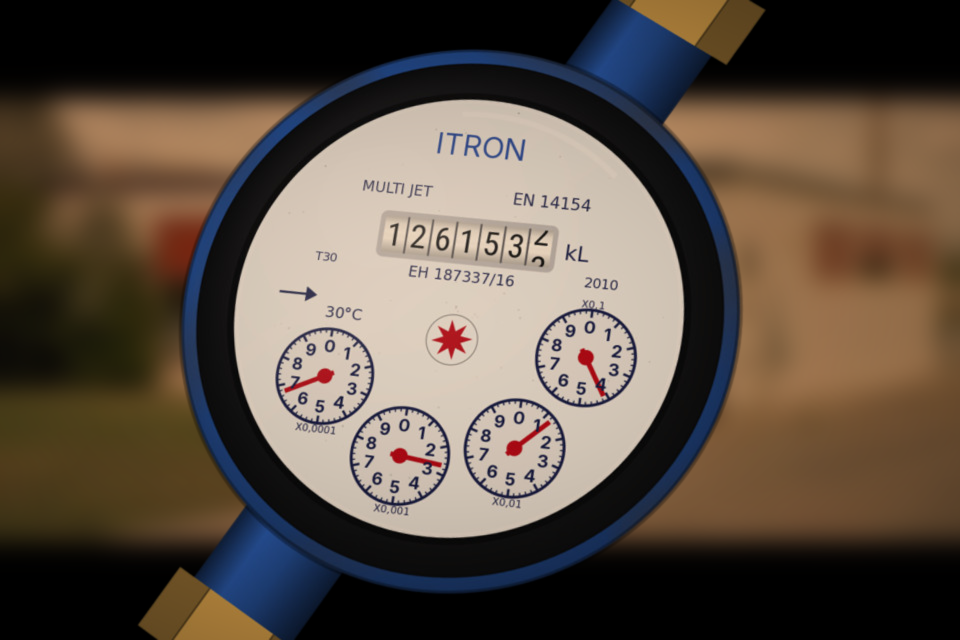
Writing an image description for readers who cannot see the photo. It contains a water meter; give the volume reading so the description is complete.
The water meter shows 1261532.4126 kL
